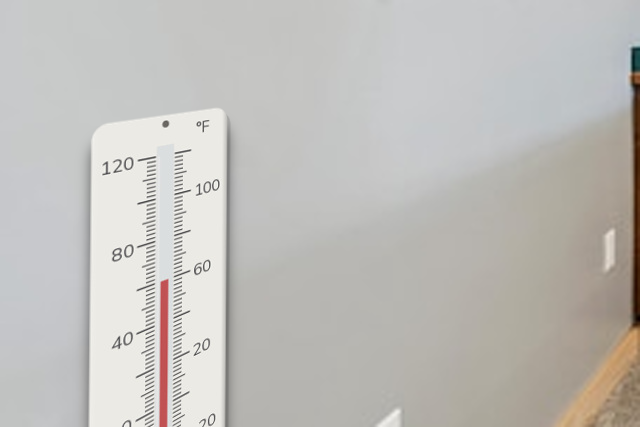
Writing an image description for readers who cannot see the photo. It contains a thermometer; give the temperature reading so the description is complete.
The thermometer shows 60 °F
